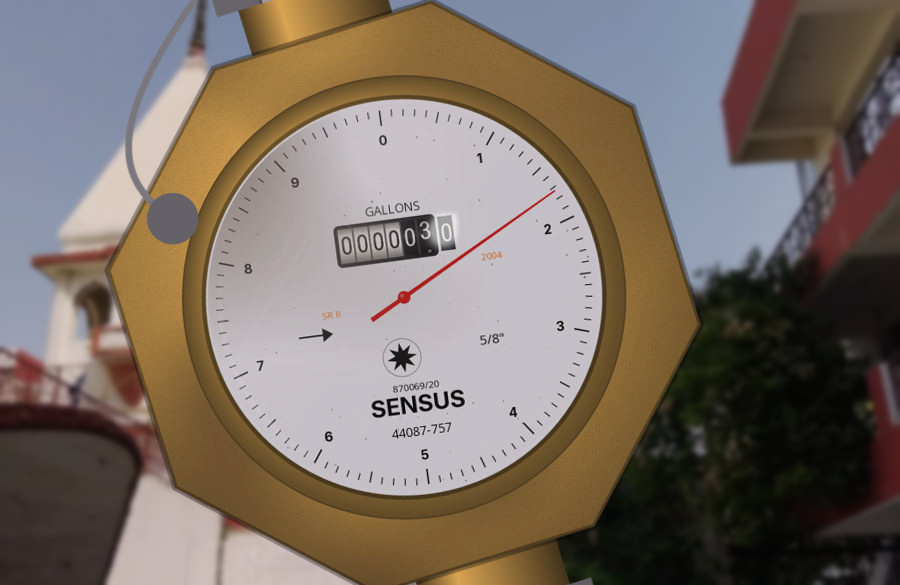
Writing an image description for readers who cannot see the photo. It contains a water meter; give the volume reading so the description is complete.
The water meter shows 31.7 gal
